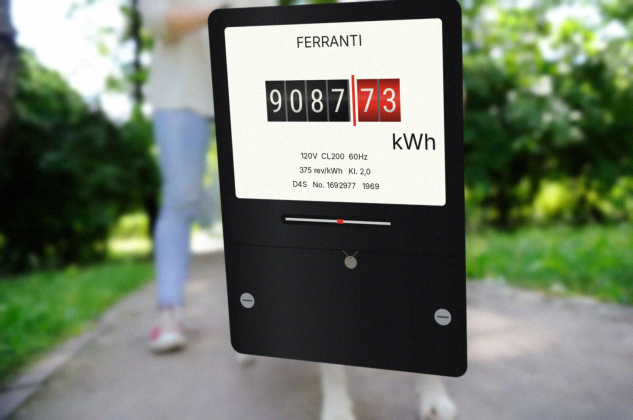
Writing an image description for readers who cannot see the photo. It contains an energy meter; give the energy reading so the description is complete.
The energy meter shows 9087.73 kWh
